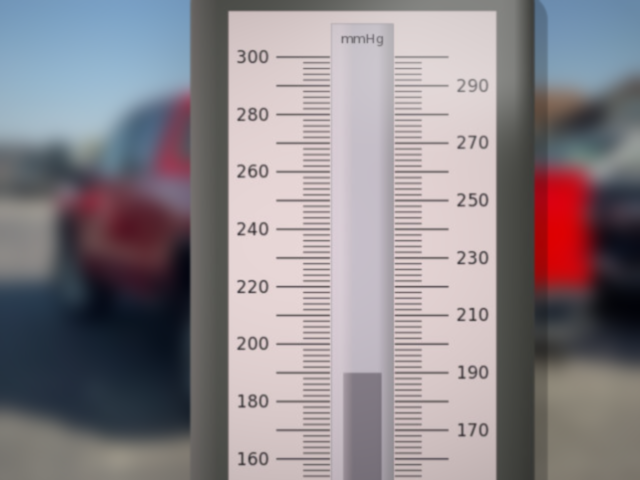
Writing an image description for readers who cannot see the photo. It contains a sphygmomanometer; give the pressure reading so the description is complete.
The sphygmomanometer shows 190 mmHg
